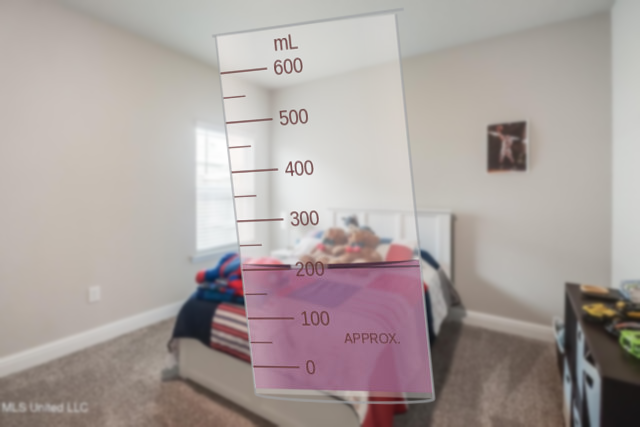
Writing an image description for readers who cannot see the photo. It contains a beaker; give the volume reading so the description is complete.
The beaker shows 200 mL
